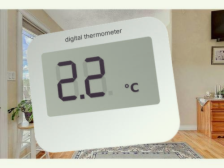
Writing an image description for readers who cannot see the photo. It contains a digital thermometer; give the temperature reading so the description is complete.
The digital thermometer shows 2.2 °C
